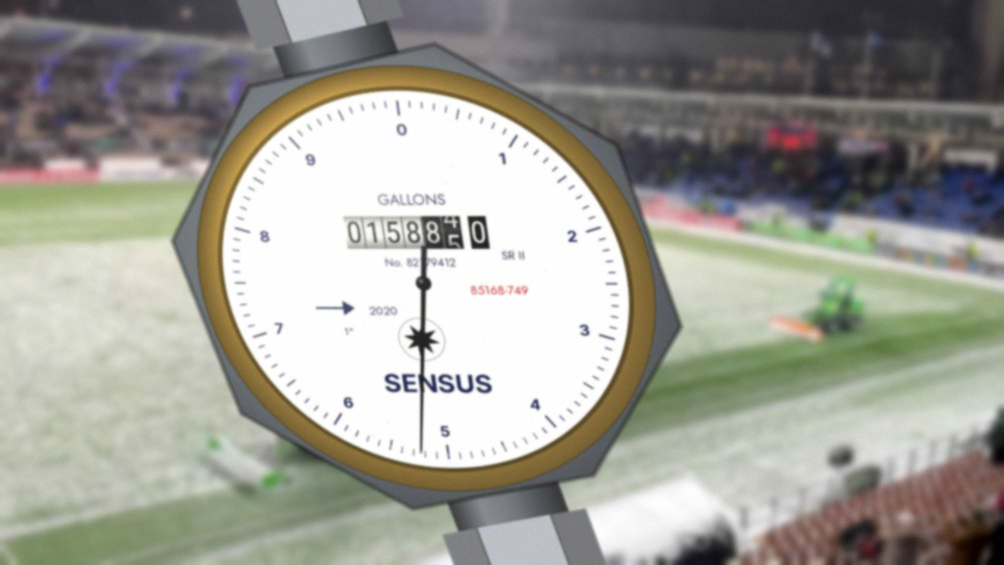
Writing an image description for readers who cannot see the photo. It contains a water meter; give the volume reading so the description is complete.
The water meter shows 158845.2 gal
